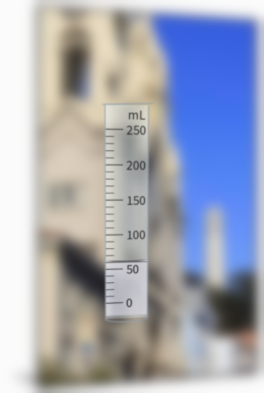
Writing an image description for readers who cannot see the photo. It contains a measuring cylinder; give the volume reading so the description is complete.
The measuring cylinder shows 60 mL
